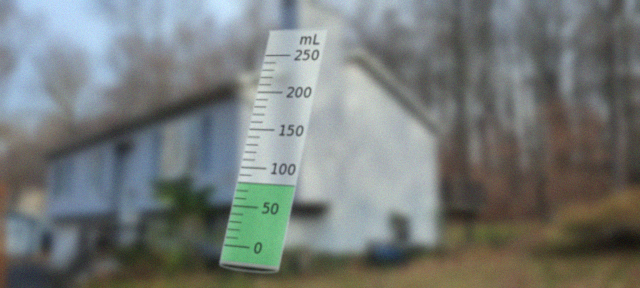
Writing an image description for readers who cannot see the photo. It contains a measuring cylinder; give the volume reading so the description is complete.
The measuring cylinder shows 80 mL
